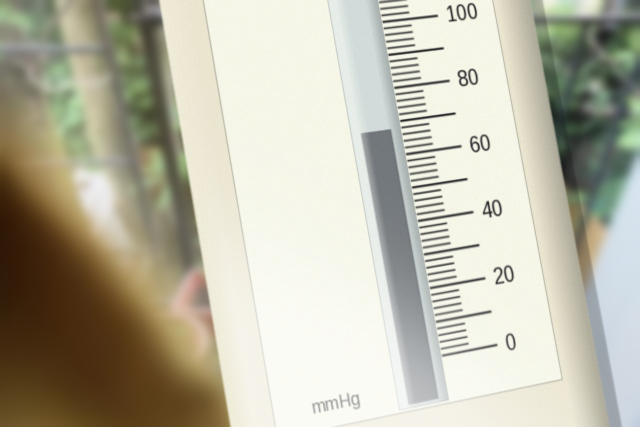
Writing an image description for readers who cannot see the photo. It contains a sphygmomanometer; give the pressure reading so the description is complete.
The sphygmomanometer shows 68 mmHg
